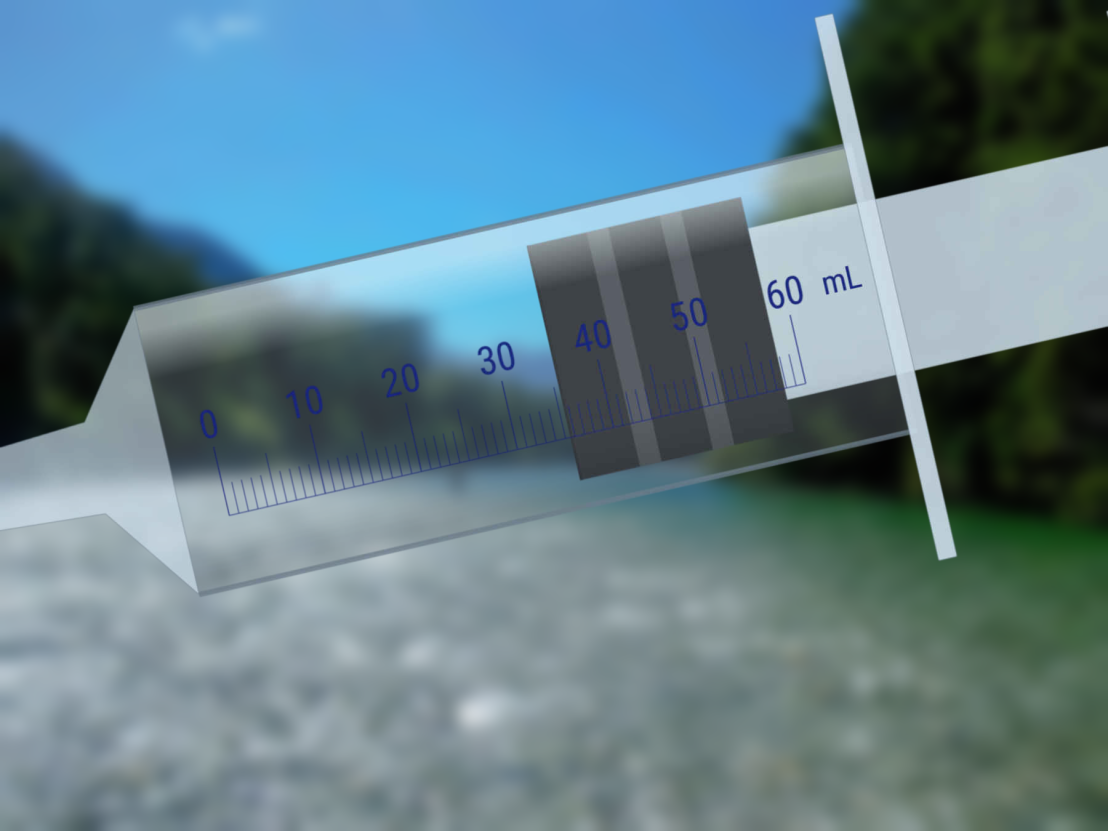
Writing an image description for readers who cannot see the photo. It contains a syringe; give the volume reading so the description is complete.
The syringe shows 35.5 mL
